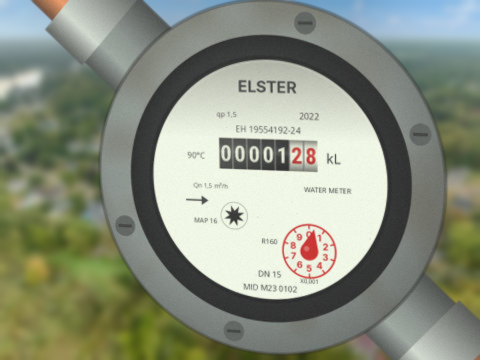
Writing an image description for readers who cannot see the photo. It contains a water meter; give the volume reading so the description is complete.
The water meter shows 1.280 kL
